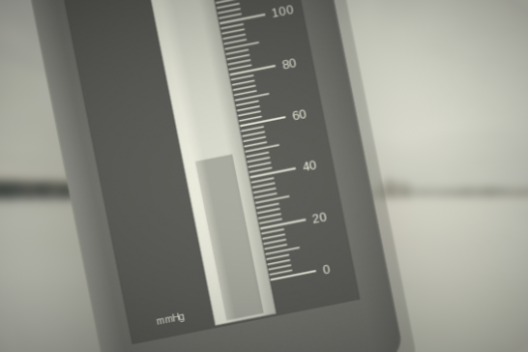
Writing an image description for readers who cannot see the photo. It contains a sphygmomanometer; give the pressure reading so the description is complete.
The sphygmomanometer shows 50 mmHg
